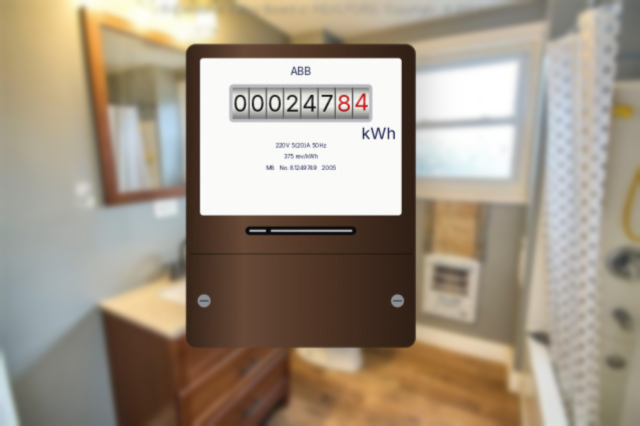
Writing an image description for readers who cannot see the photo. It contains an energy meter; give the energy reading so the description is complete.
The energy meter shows 247.84 kWh
